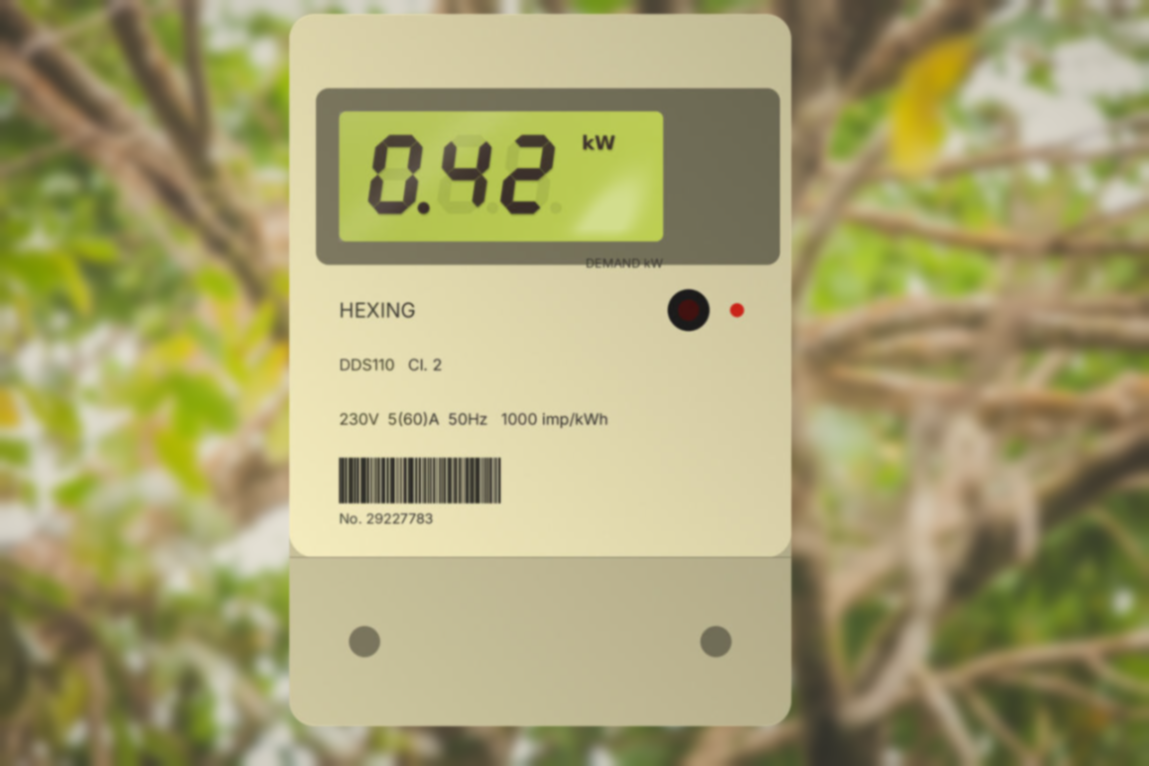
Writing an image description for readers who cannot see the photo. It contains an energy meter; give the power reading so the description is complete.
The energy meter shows 0.42 kW
